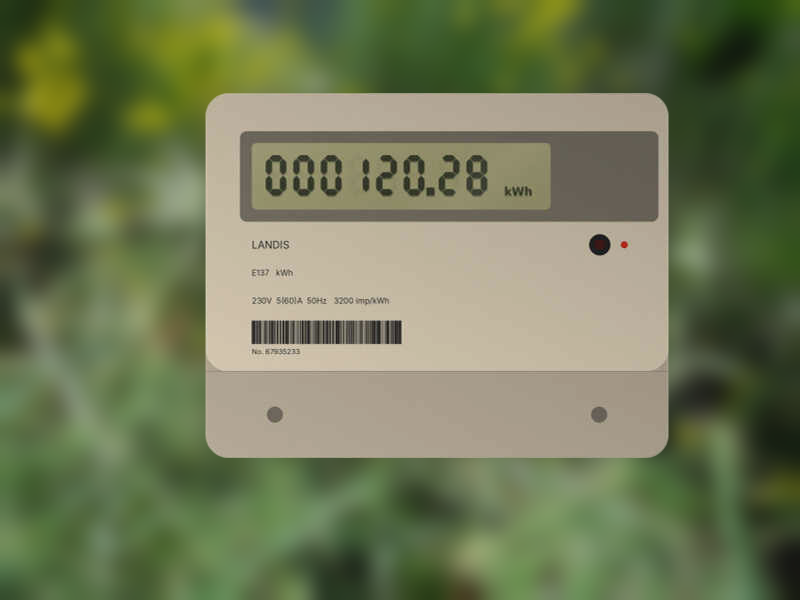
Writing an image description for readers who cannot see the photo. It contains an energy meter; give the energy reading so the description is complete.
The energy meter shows 120.28 kWh
